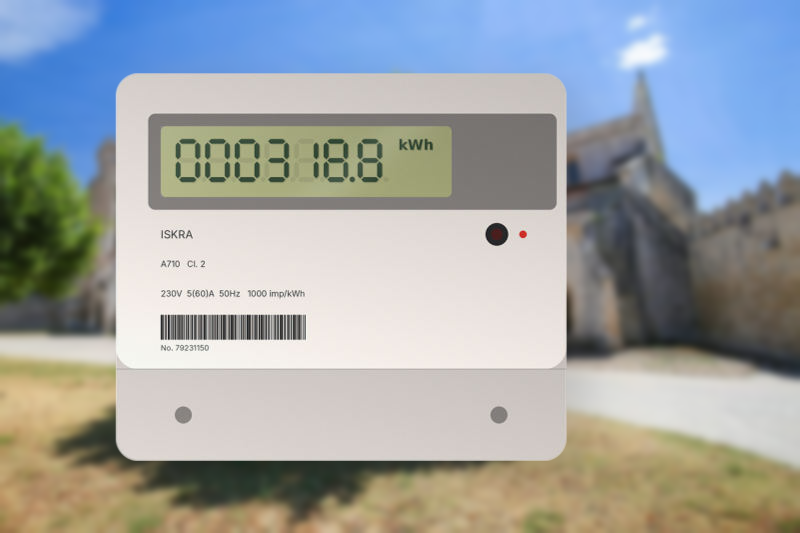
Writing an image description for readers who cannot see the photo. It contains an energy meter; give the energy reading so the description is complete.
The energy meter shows 318.8 kWh
